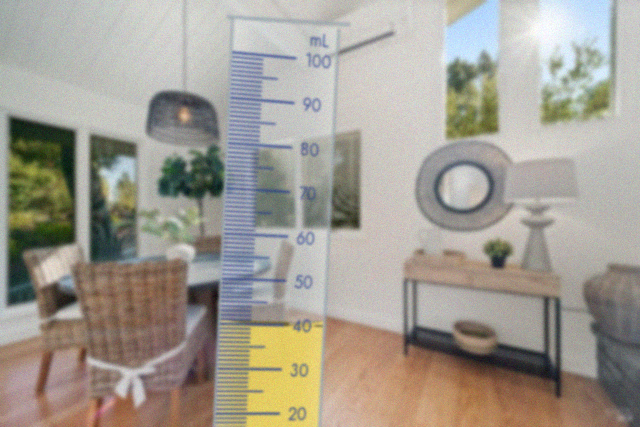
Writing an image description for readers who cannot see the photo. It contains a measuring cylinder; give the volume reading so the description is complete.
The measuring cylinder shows 40 mL
